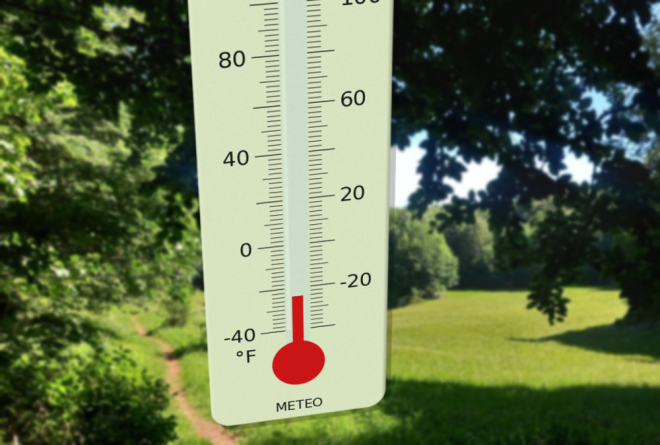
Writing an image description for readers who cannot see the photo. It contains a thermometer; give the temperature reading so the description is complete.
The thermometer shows -24 °F
